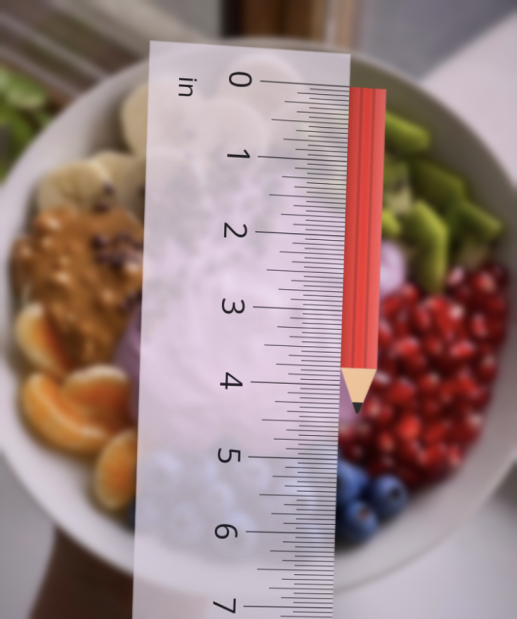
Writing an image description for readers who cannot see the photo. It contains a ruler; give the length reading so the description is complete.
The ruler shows 4.375 in
